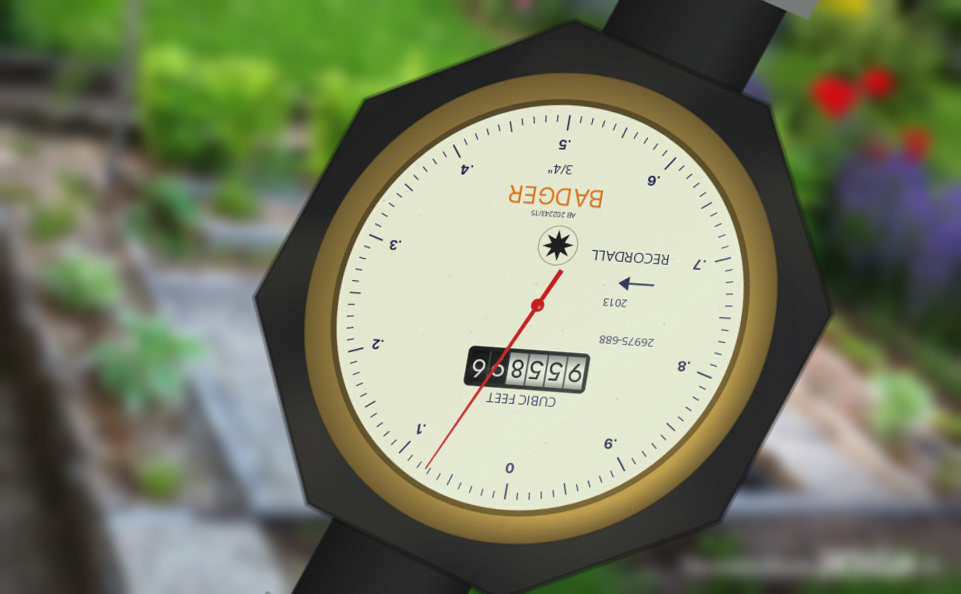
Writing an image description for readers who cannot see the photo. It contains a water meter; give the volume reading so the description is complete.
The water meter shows 955896.07 ft³
